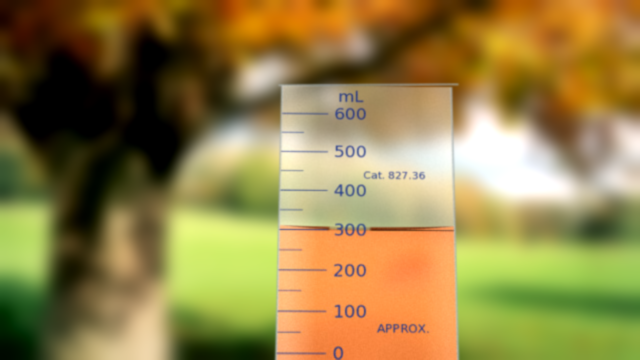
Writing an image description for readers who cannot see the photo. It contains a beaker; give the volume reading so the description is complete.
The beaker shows 300 mL
